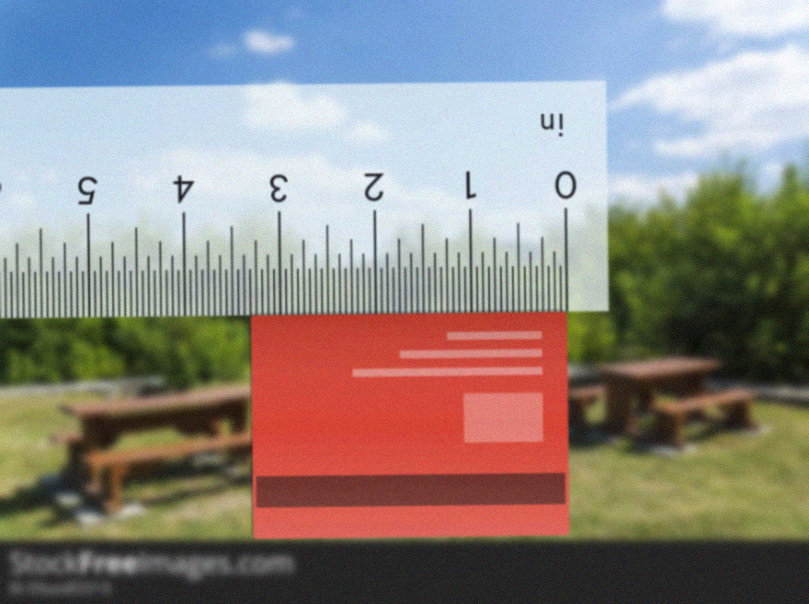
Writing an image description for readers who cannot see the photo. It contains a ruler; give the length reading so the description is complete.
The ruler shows 3.3125 in
